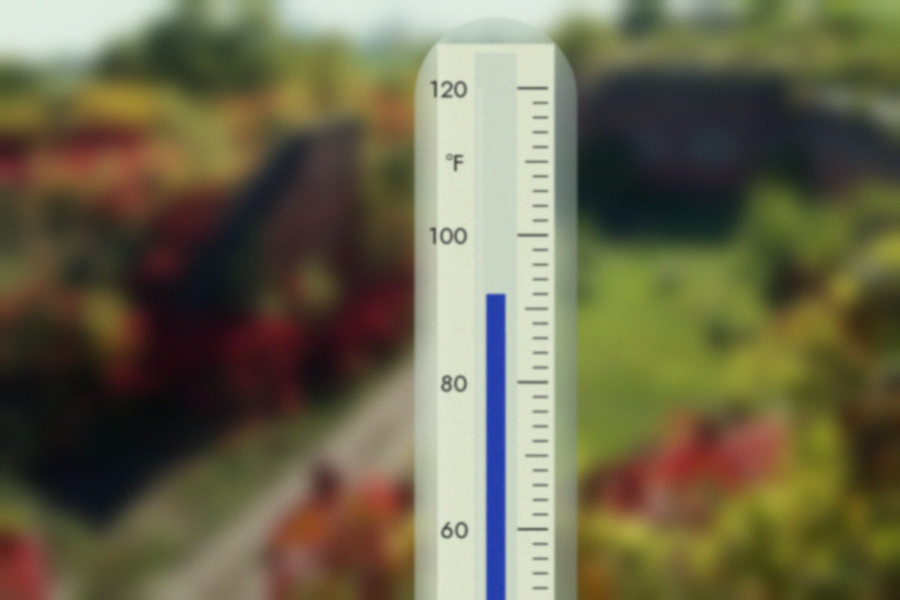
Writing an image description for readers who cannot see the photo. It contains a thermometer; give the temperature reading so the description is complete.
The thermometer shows 92 °F
